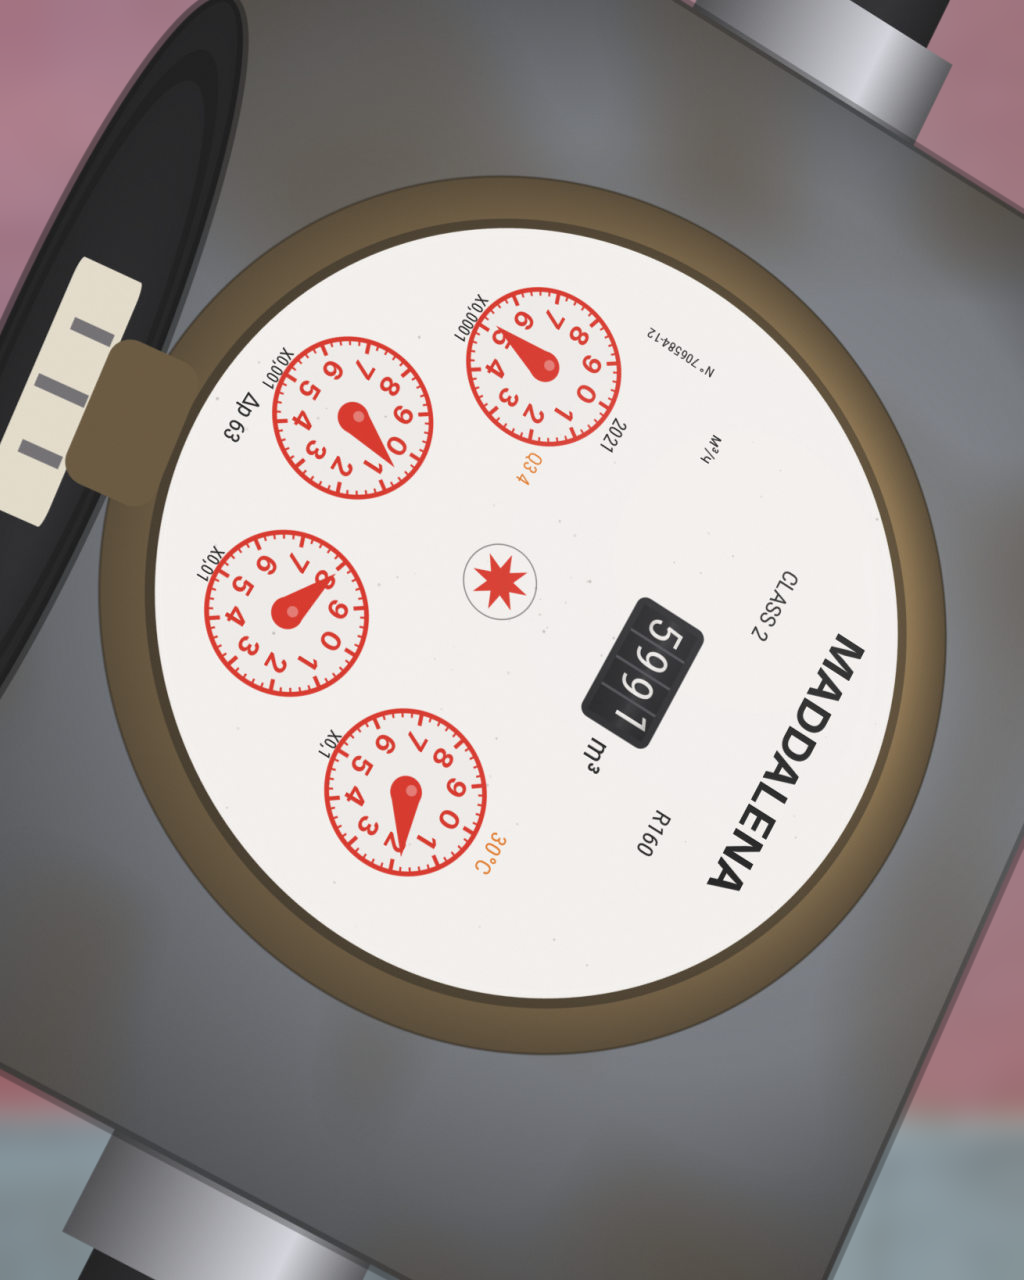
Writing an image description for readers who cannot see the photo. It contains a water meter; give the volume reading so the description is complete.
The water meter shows 5991.1805 m³
